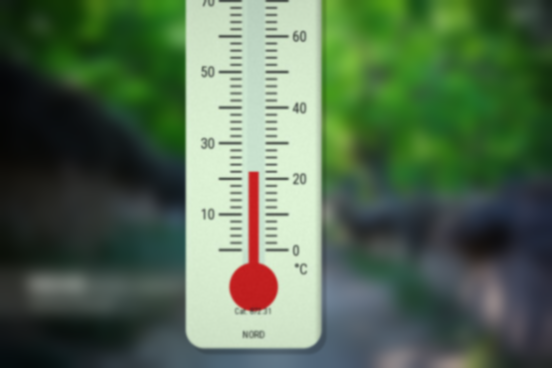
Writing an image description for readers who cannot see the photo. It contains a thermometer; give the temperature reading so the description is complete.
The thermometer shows 22 °C
